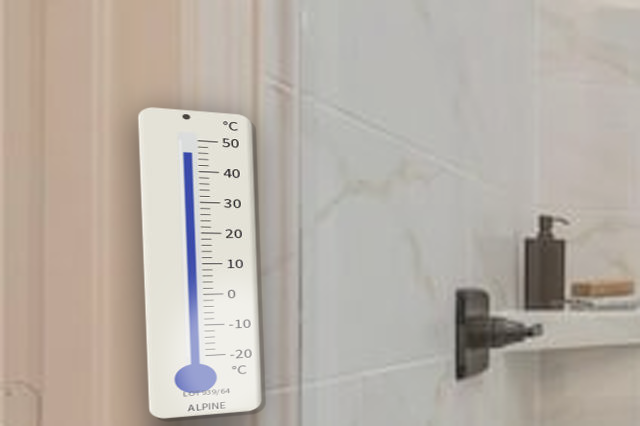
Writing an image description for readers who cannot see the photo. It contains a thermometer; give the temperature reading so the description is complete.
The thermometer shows 46 °C
